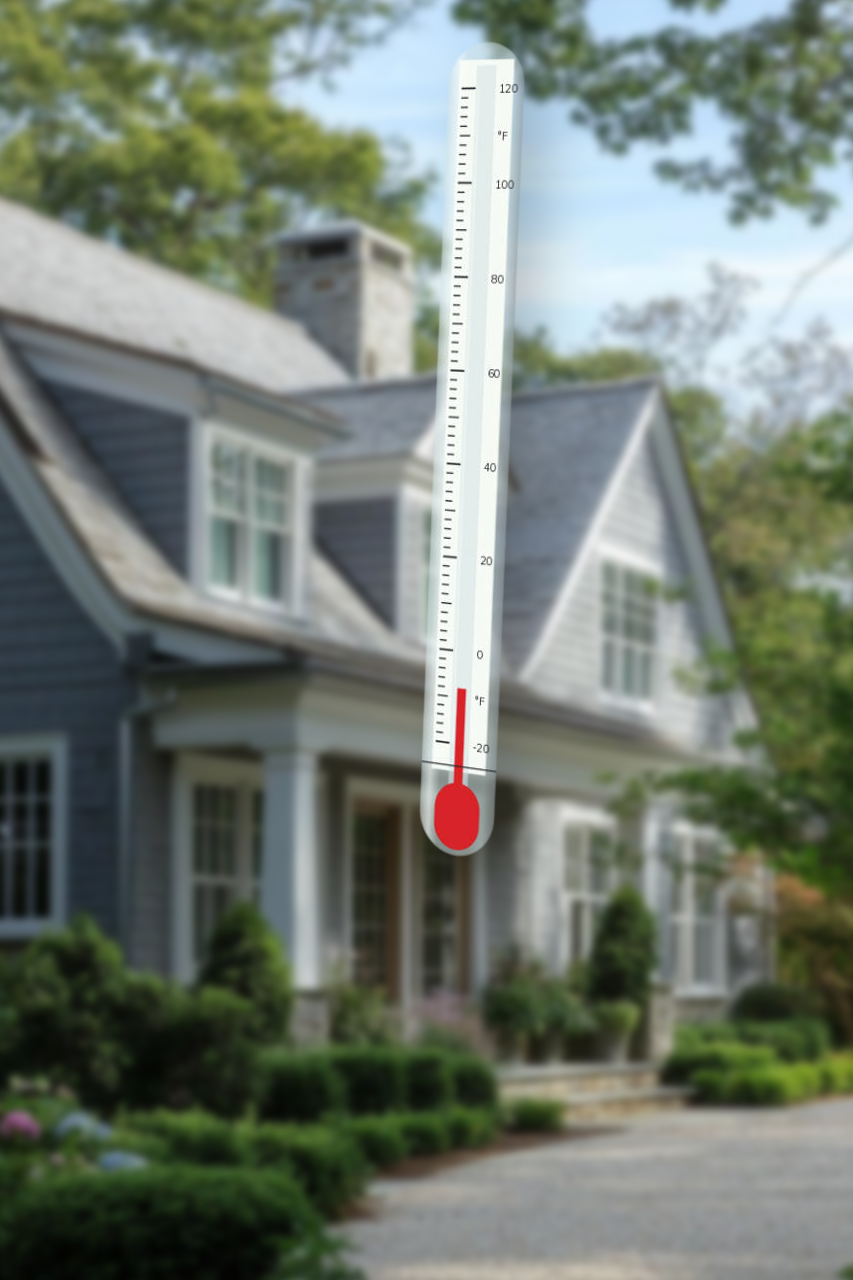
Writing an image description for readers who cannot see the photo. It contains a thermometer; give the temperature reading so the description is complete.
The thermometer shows -8 °F
